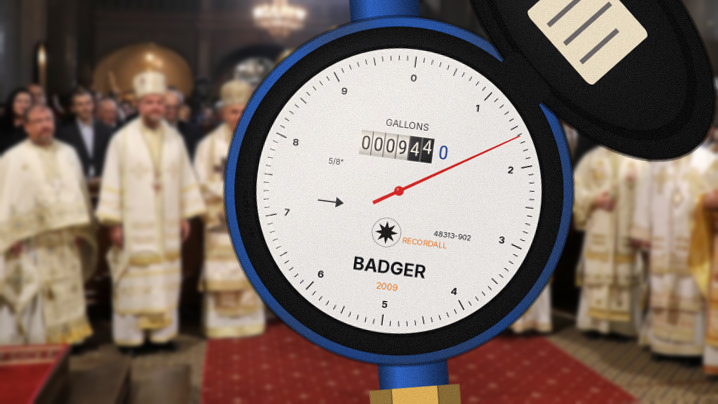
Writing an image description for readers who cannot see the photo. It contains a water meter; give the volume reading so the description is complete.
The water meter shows 9441.6 gal
